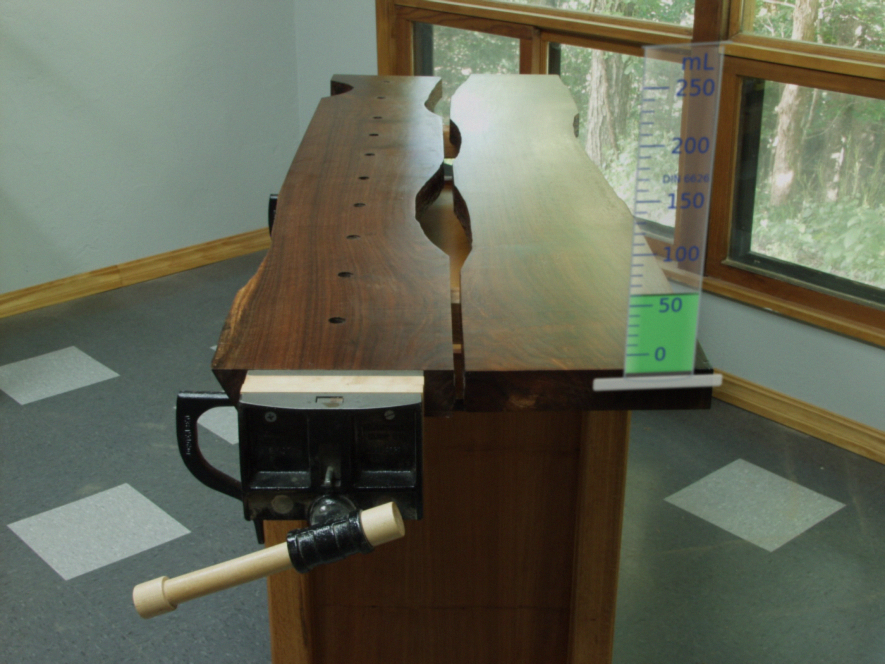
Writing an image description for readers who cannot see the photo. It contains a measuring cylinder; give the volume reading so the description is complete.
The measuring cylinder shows 60 mL
